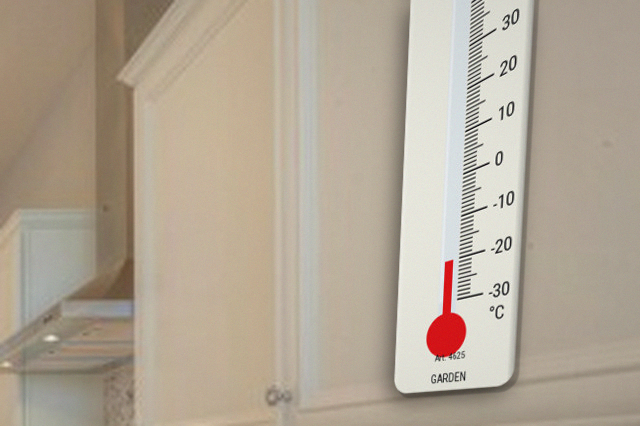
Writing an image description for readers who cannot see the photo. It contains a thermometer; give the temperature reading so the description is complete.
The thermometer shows -20 °C
